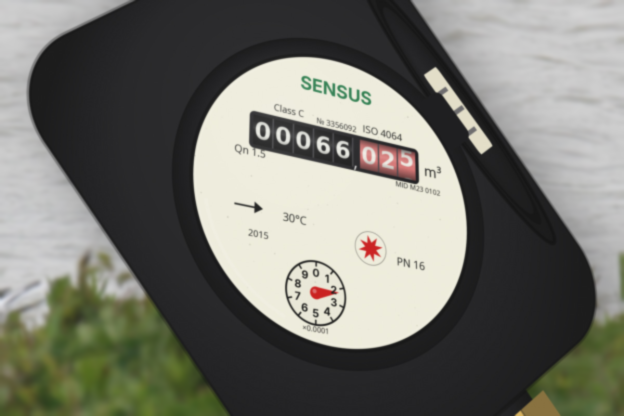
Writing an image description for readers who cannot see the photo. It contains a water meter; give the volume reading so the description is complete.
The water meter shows 66.0252 m³
